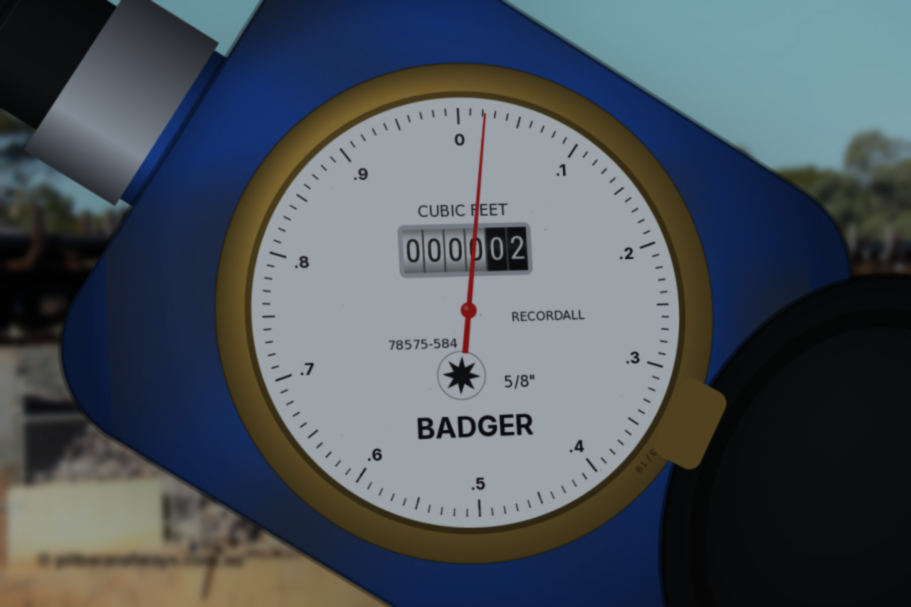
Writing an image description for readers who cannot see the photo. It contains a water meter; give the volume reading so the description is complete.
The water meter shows 2.02 ft³
